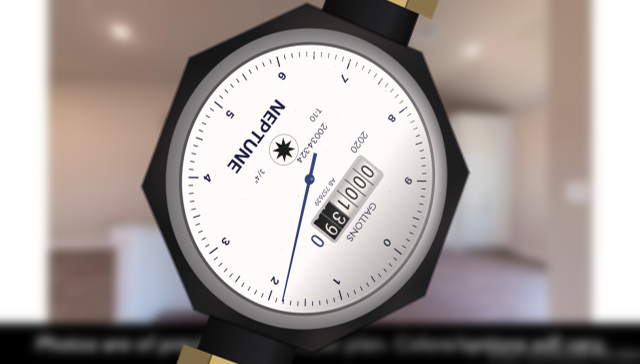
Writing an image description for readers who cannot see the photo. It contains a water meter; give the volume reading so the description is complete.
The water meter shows 1391.8 gal
